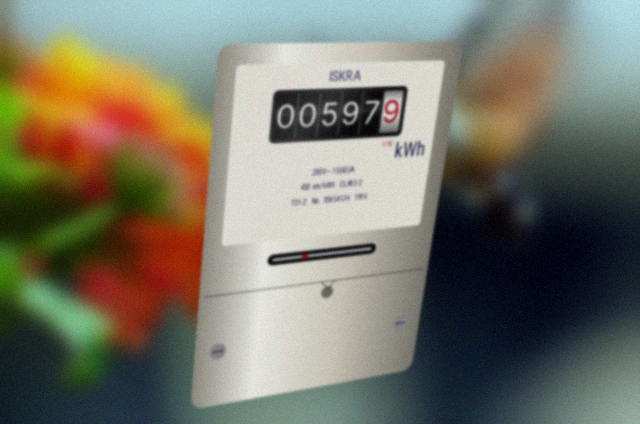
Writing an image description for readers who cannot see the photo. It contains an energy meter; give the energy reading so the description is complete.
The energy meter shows 597.9 kWh
